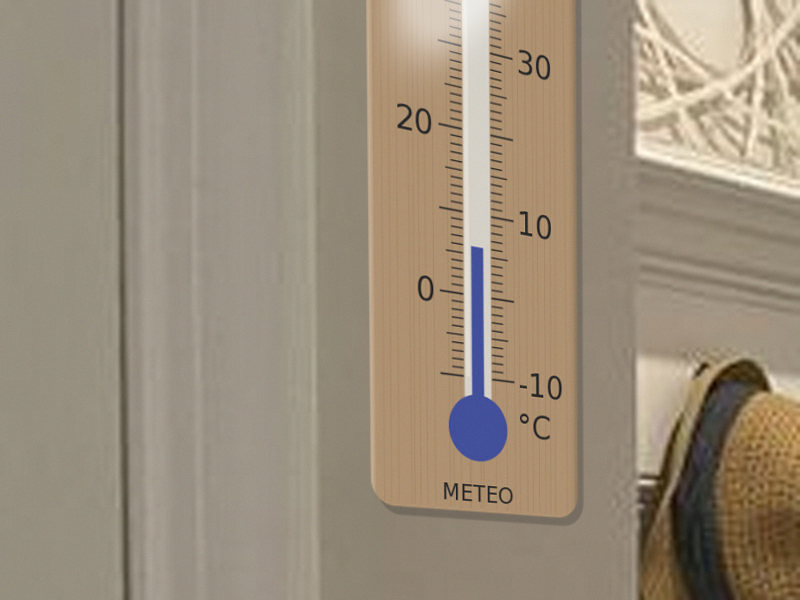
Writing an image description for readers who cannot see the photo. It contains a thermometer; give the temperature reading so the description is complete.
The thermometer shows 6 °C
